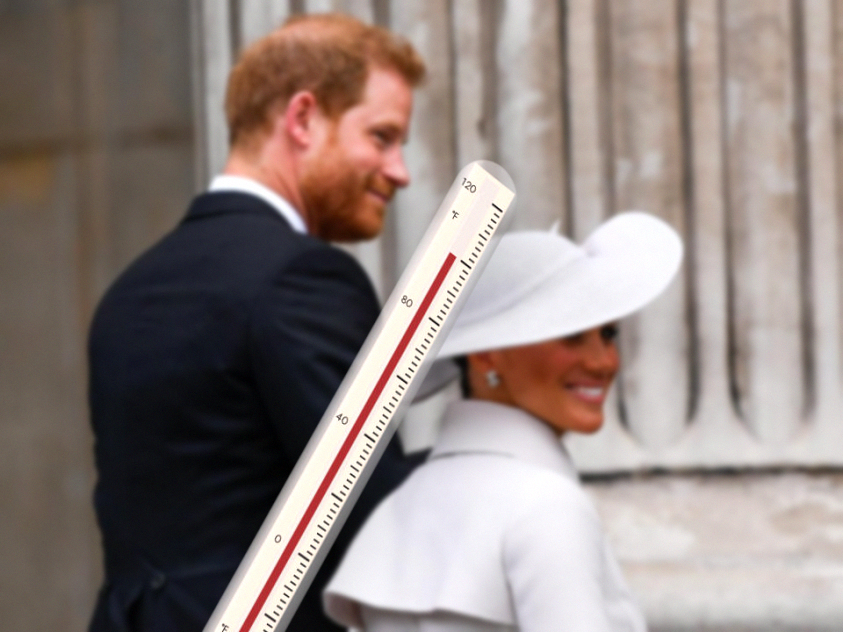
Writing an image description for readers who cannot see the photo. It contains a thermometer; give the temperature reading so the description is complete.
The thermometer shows 100 °F
